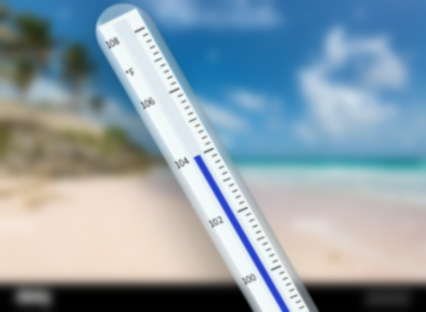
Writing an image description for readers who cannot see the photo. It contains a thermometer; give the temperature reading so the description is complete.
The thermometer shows 104 °F
